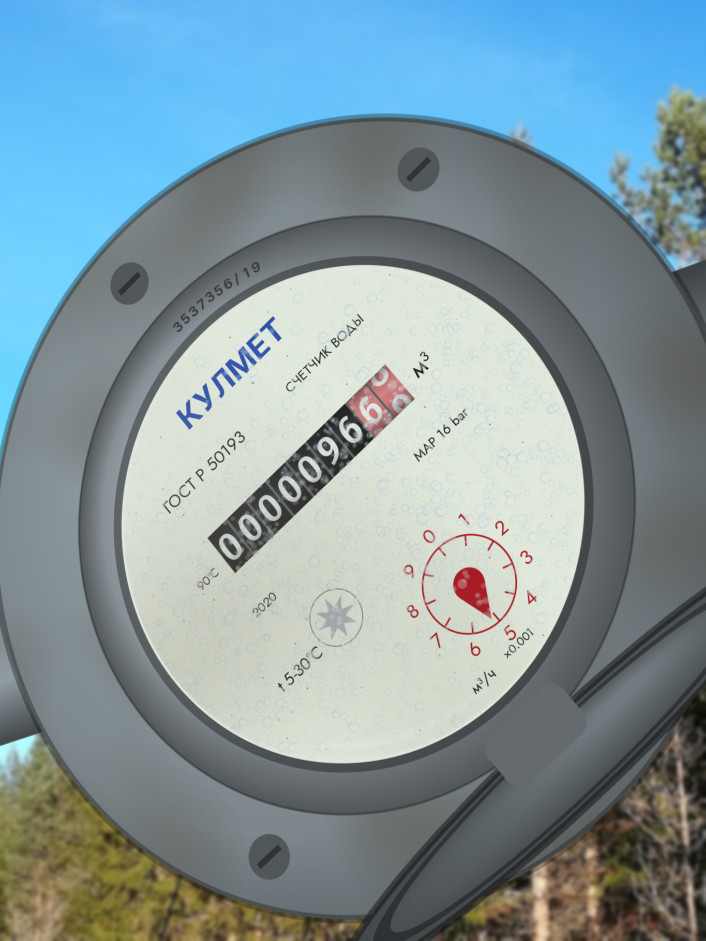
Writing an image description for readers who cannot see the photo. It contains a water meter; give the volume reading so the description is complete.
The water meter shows 96.685 m³
